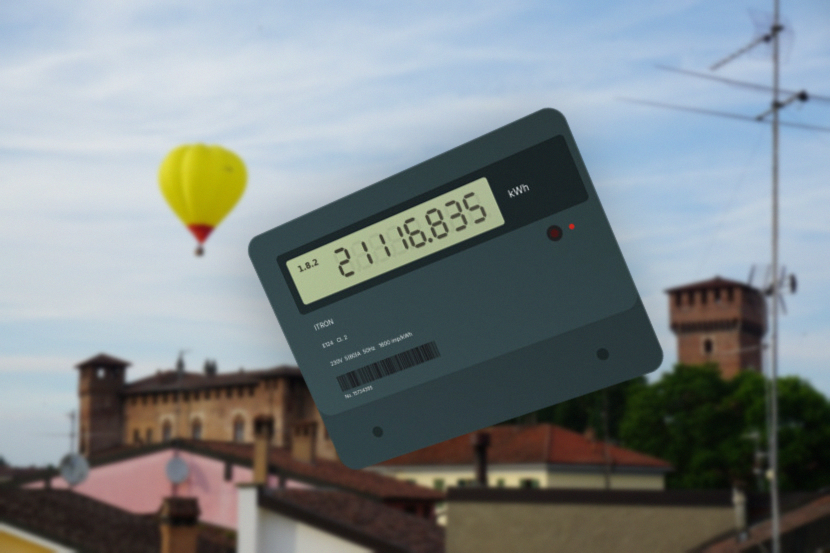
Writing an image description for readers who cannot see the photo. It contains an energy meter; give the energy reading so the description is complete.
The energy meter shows 21116.835 kWh
